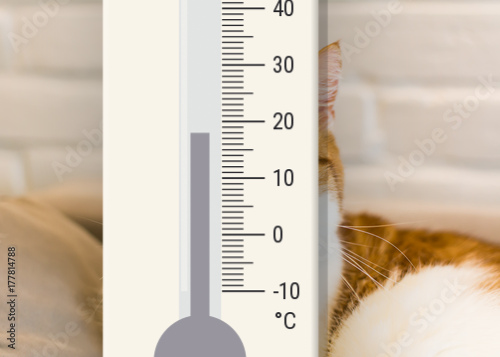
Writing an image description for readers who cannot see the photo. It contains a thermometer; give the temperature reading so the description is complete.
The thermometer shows 18 °C
